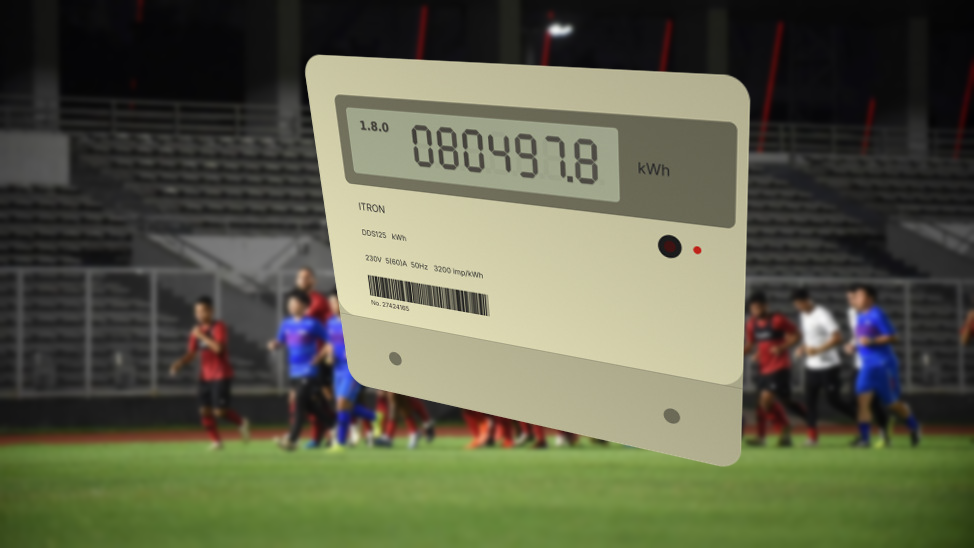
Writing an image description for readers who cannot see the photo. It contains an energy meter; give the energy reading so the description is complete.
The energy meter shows 80497.8 kWh
